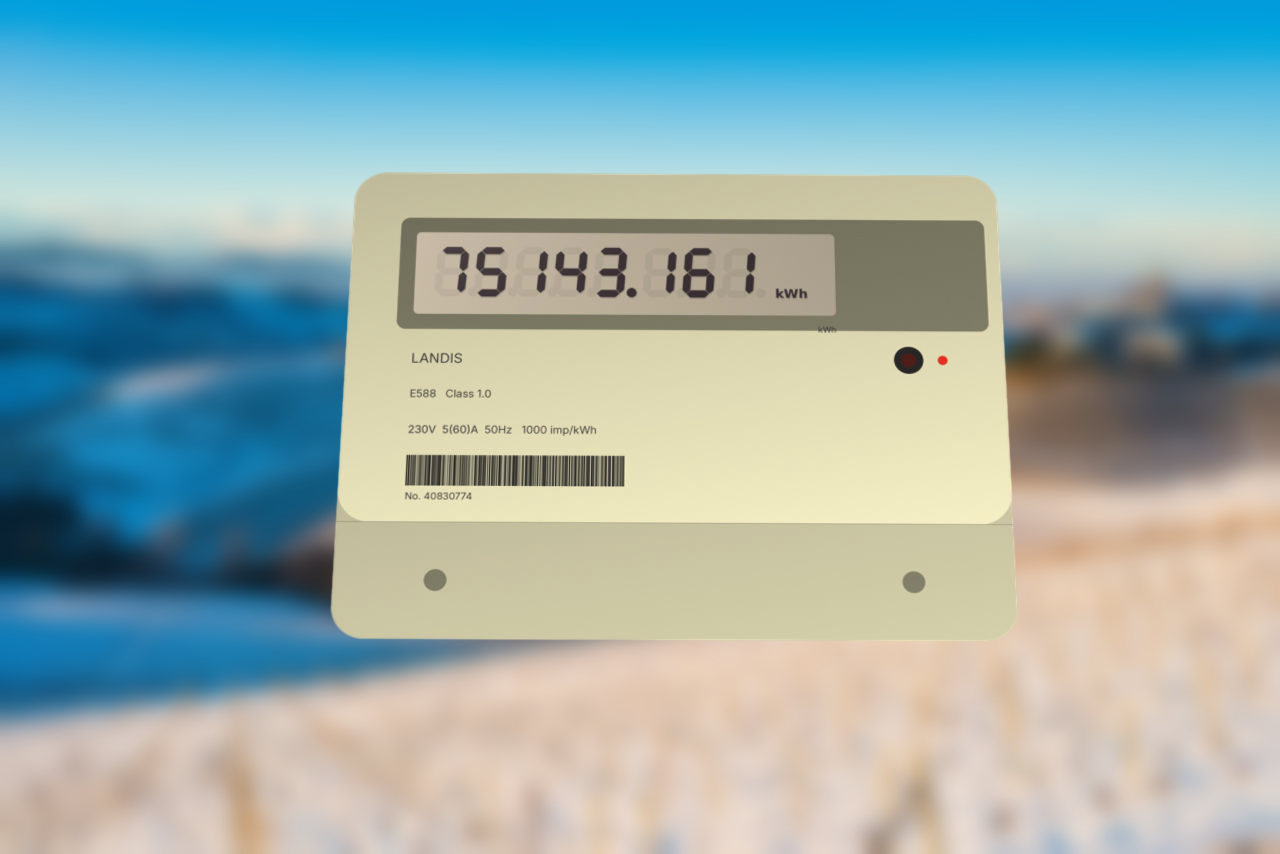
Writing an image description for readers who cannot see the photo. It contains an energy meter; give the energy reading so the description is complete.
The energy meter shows 75143.161 kWh
